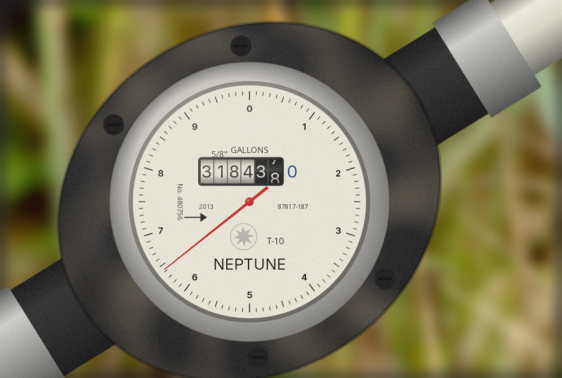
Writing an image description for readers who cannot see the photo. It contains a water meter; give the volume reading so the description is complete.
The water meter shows 3184376.4 gal
